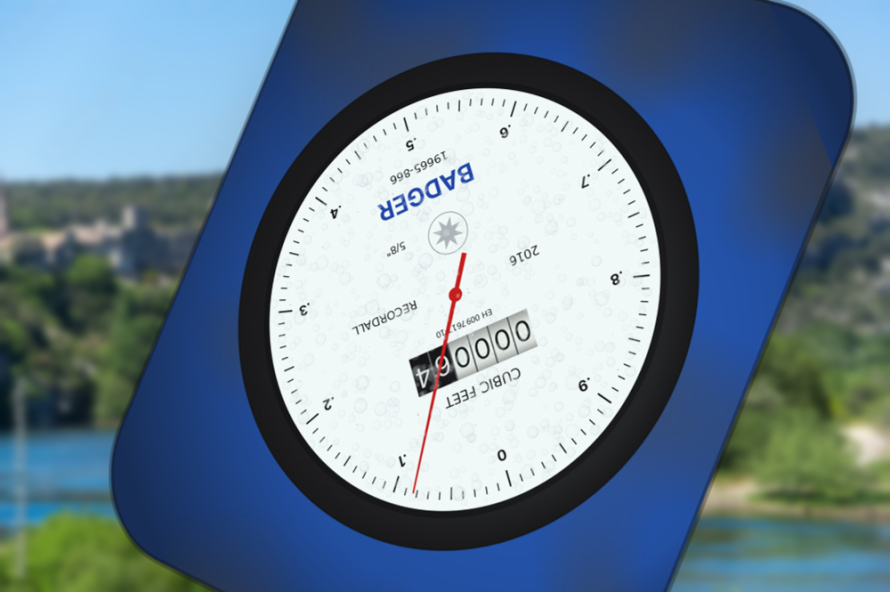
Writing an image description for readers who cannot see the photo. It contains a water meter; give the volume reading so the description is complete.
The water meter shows 64.08 ft³
